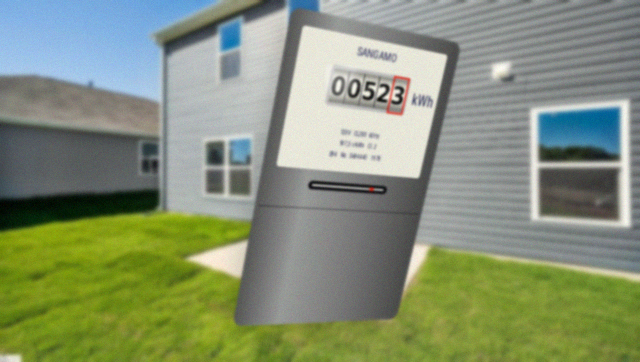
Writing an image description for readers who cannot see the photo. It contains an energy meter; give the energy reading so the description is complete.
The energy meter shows 52.3 kWh
